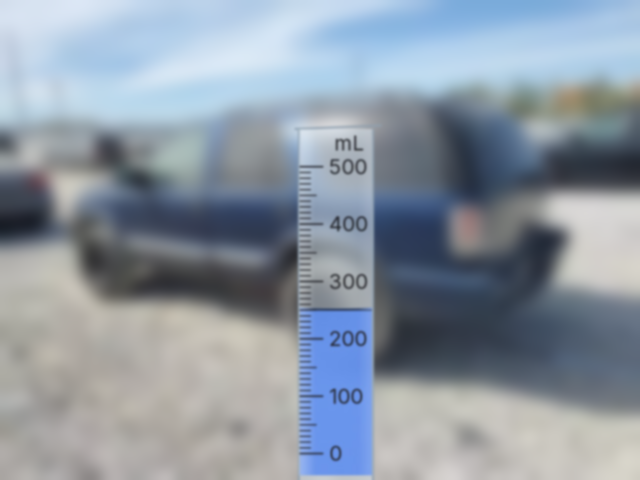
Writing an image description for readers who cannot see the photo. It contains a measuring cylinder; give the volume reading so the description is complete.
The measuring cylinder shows 250 mL
